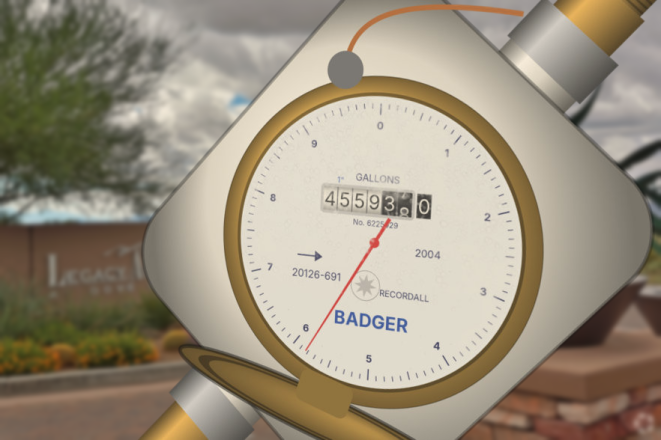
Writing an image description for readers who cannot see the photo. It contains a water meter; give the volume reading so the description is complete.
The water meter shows 4559375.8 gal
